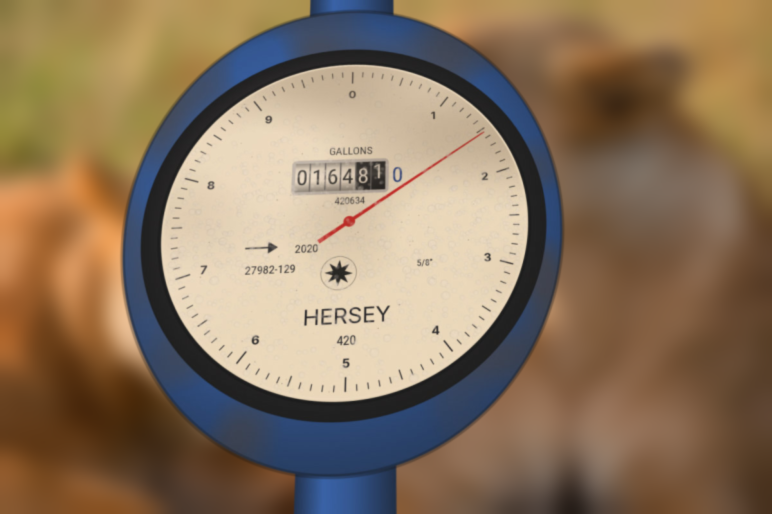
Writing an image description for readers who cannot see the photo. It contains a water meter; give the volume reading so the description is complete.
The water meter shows 164811.5 gal
